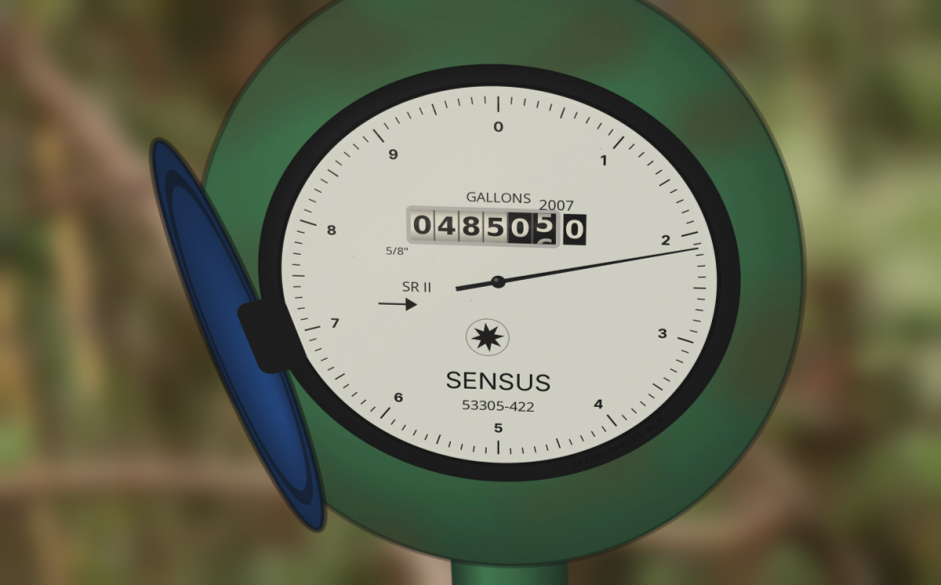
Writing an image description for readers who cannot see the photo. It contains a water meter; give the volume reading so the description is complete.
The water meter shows 485052.1 gal
